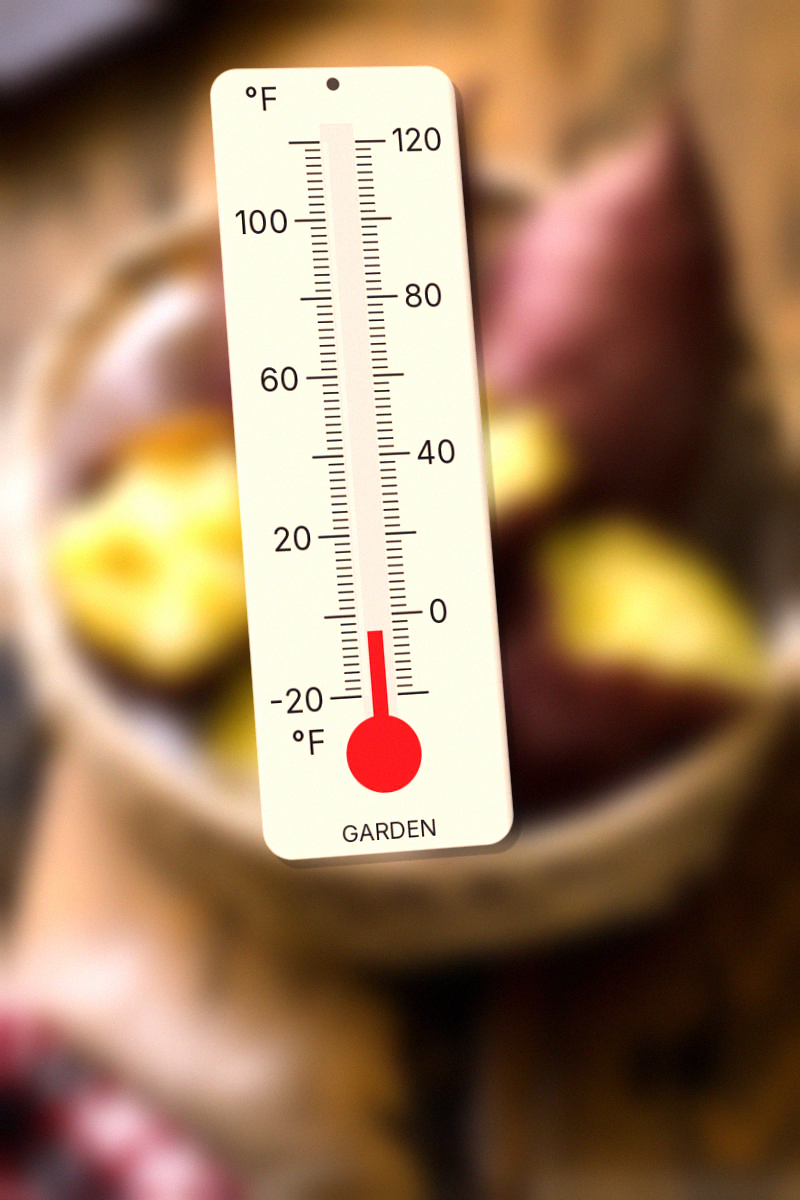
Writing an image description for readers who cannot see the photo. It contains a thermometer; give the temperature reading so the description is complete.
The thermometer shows -4 °F
